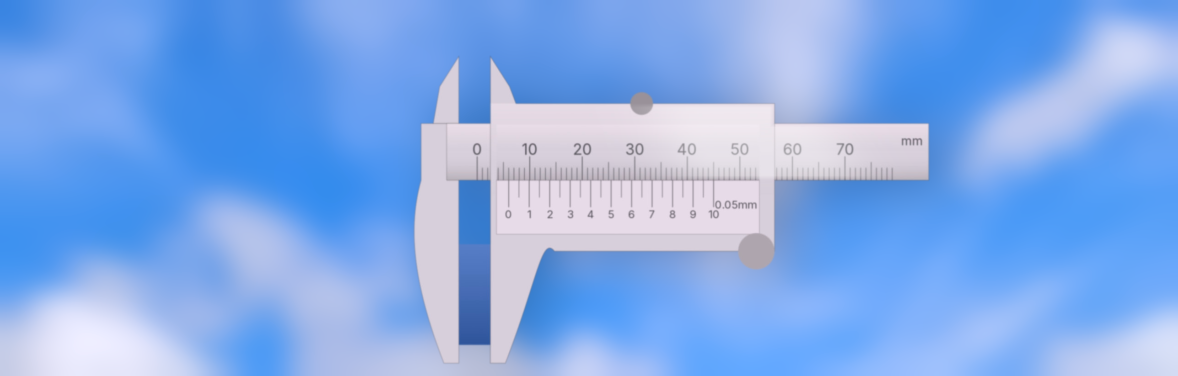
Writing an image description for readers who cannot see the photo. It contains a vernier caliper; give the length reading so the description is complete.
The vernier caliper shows 6.0 mm
